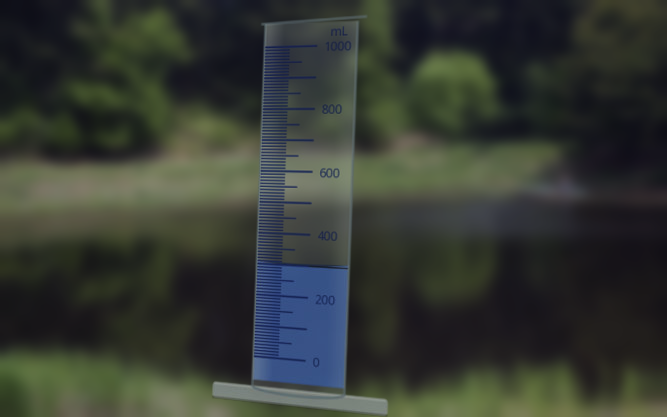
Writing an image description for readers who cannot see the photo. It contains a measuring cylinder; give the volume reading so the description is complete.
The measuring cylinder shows 300 mL
